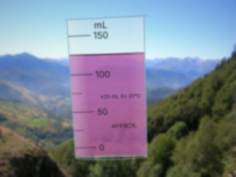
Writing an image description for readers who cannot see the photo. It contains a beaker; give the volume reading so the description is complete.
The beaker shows 125 mL
